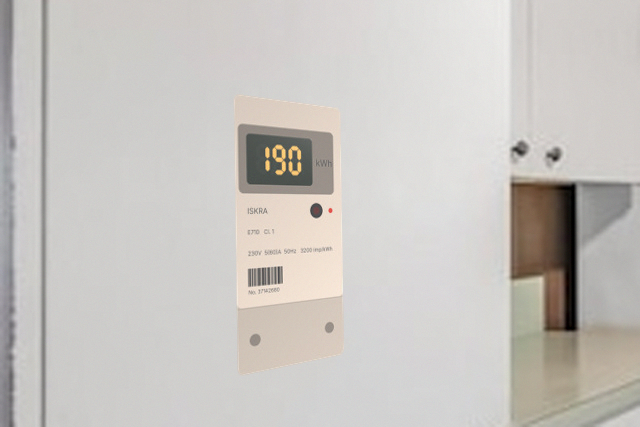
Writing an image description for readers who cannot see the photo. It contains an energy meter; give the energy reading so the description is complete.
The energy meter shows 190 kWh
